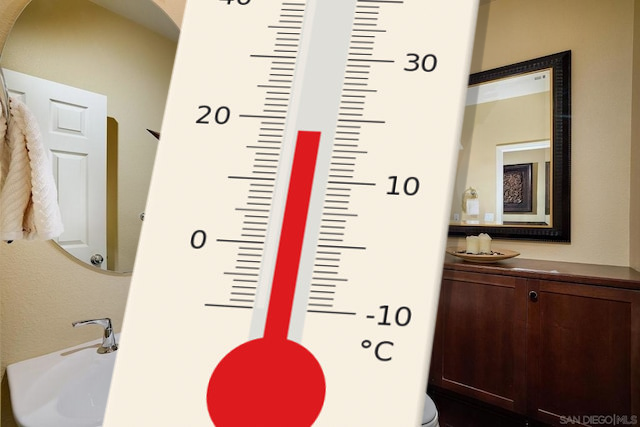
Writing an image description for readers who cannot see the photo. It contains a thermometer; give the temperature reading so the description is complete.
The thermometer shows 18 °C
